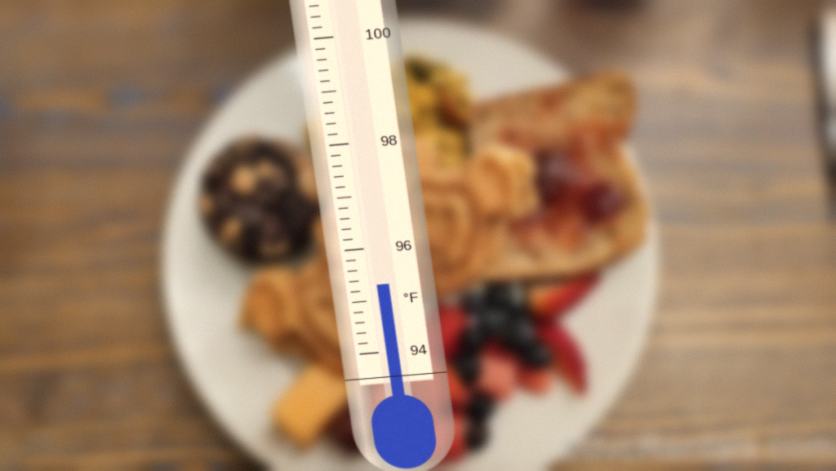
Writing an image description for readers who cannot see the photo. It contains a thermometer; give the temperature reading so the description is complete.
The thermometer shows 95.3 °F
